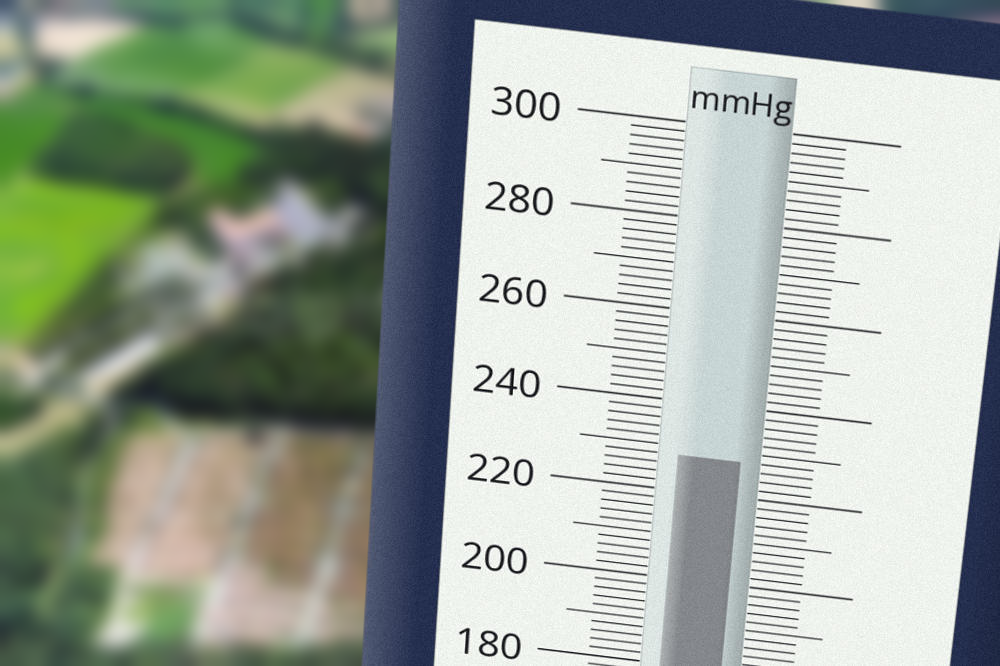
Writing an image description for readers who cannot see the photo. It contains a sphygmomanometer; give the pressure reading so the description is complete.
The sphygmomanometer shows 228 mmHg
